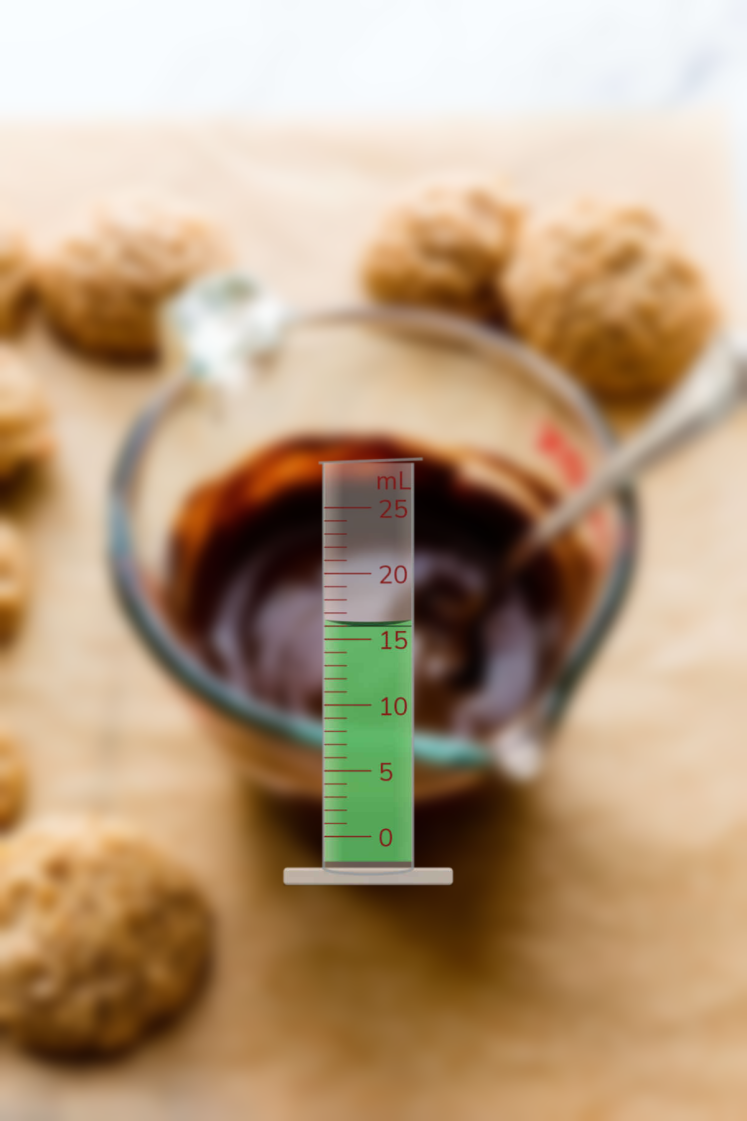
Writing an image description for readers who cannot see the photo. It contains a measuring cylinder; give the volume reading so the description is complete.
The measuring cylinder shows 16 mL
